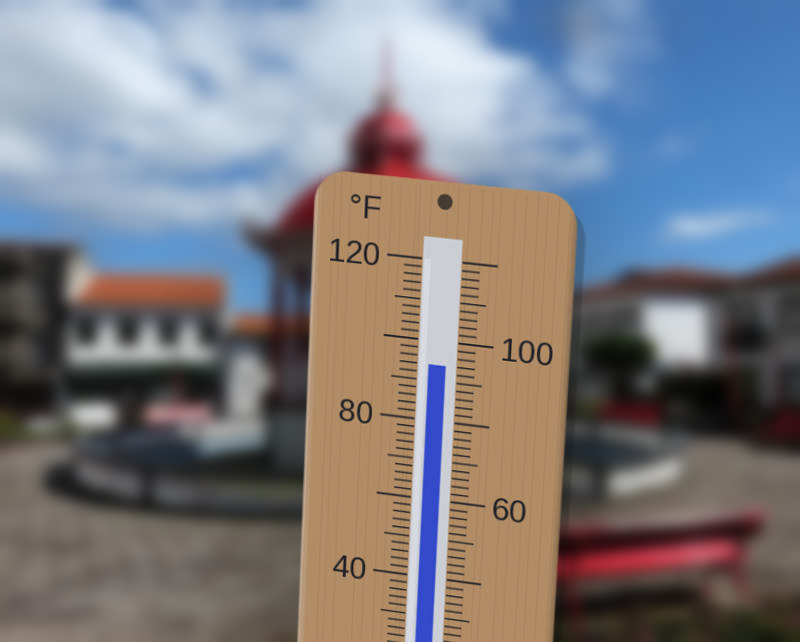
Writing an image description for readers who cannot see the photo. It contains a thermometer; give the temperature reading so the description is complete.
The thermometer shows 94 °F
